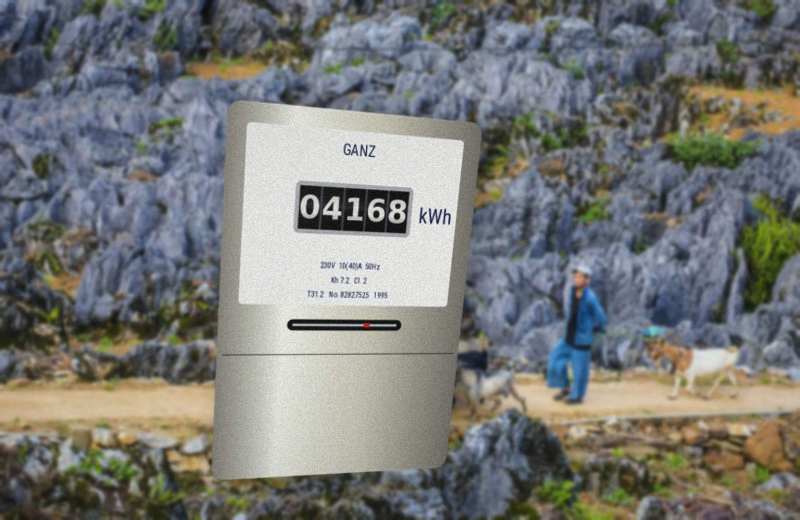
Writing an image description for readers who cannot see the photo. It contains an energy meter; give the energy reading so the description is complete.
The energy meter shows 4168 kWh
